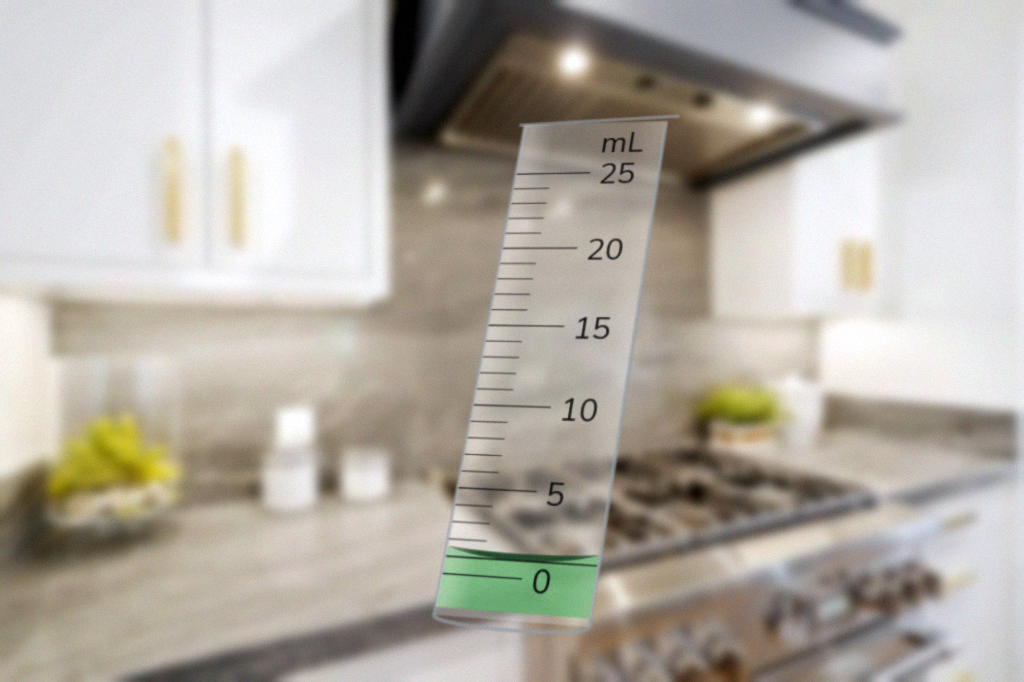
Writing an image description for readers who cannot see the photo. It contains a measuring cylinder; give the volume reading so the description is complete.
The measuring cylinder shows 1 mL
